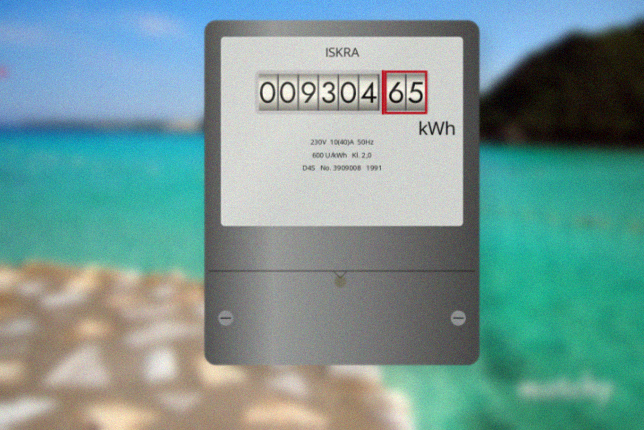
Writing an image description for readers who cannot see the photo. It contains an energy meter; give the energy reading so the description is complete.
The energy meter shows 9304.65 kWh
